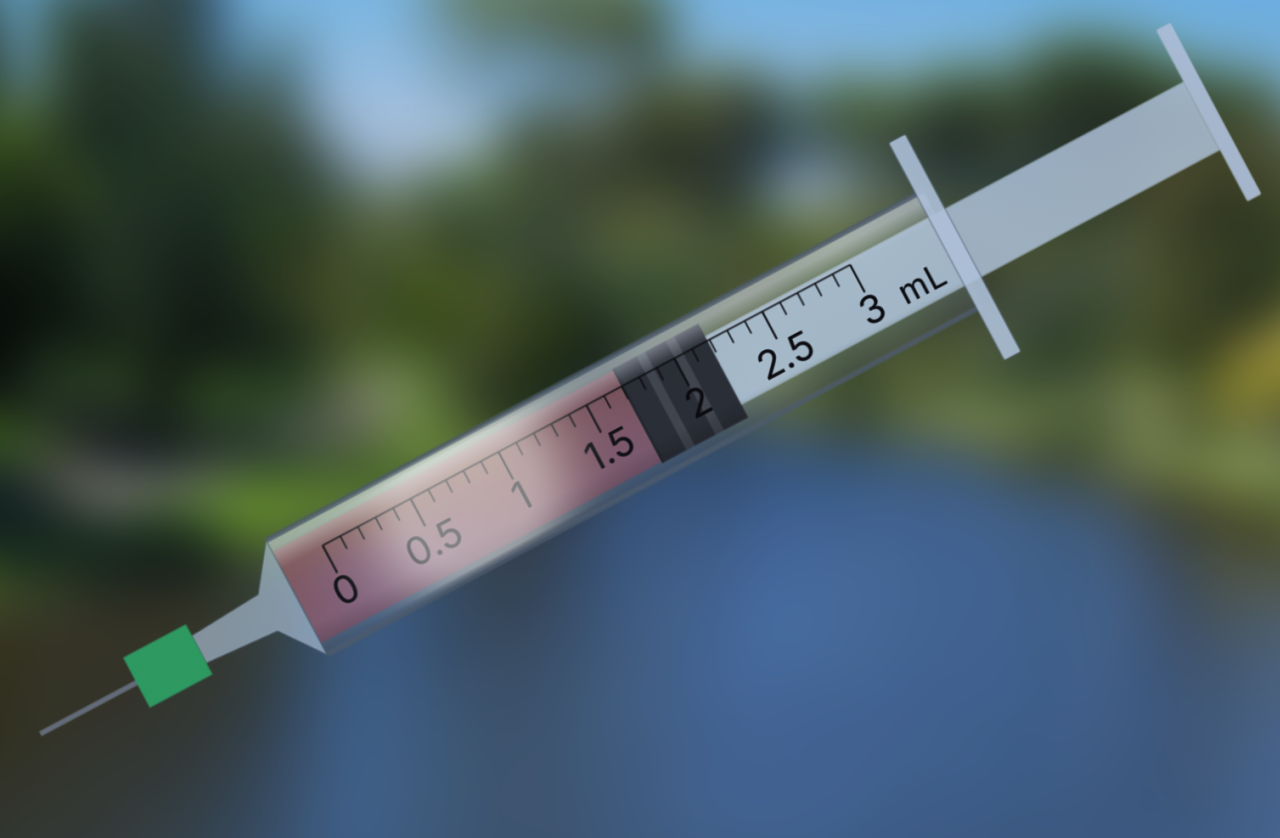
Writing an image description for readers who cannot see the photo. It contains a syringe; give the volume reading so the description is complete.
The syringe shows 1.7 mL
